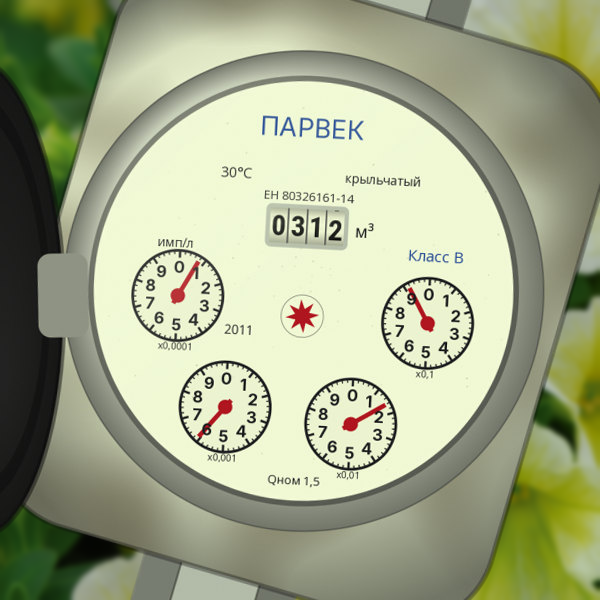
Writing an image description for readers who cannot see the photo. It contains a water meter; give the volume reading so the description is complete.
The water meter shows 311.9160 m³
